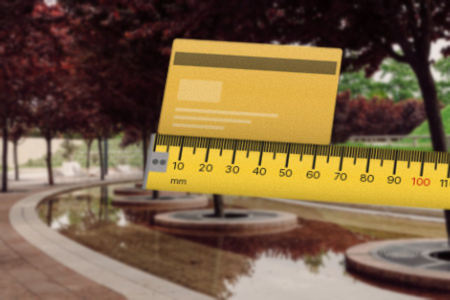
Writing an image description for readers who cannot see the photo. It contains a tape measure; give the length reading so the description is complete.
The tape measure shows 65 mm
